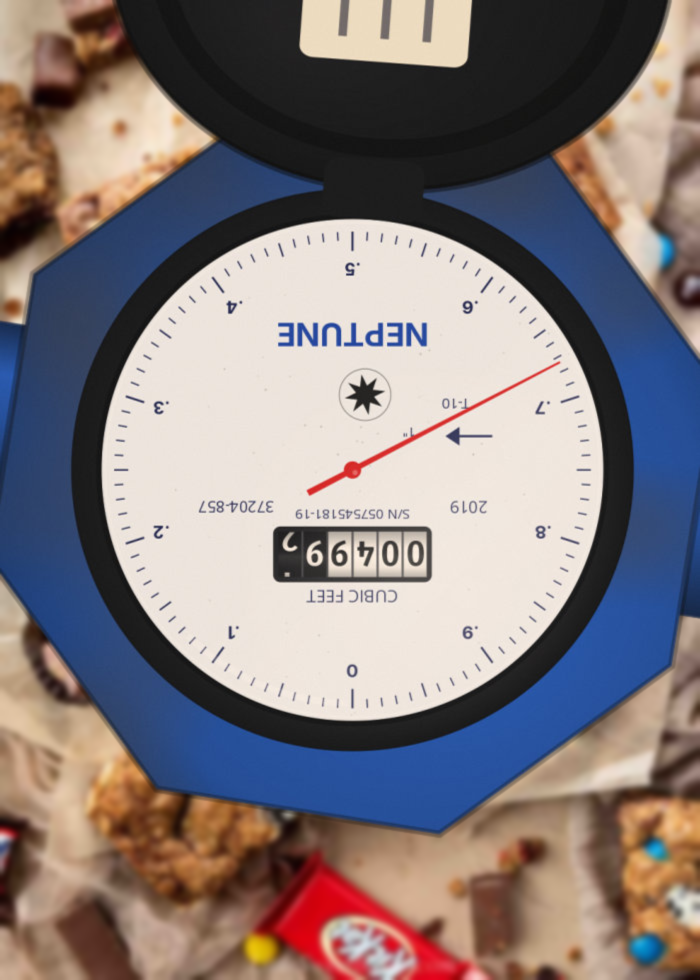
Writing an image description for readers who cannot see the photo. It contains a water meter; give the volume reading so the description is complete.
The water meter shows 4991.67 ft³
